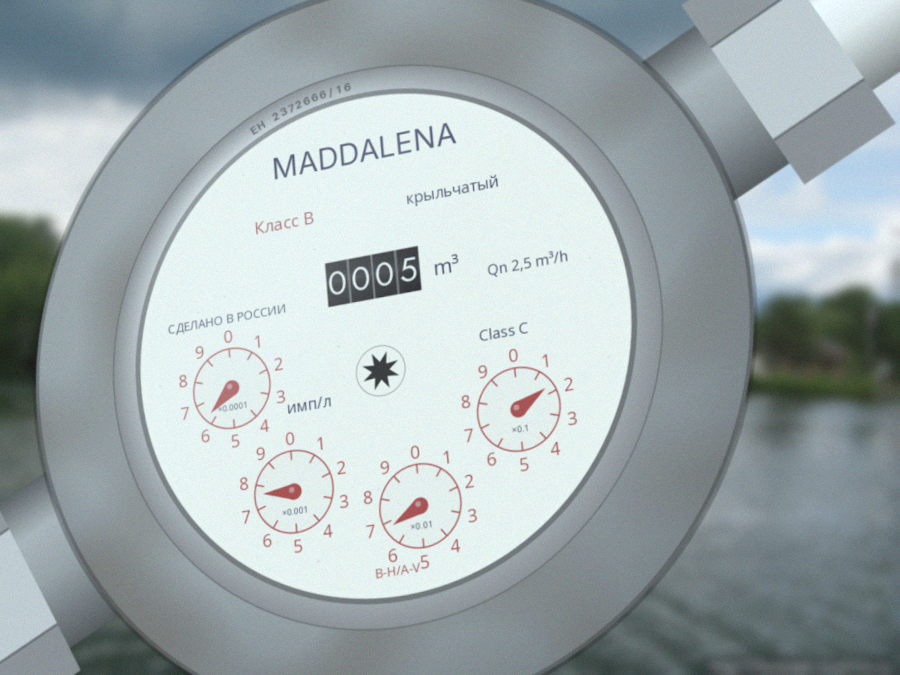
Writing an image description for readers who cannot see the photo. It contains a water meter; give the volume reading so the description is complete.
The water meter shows 5.1676 m³
